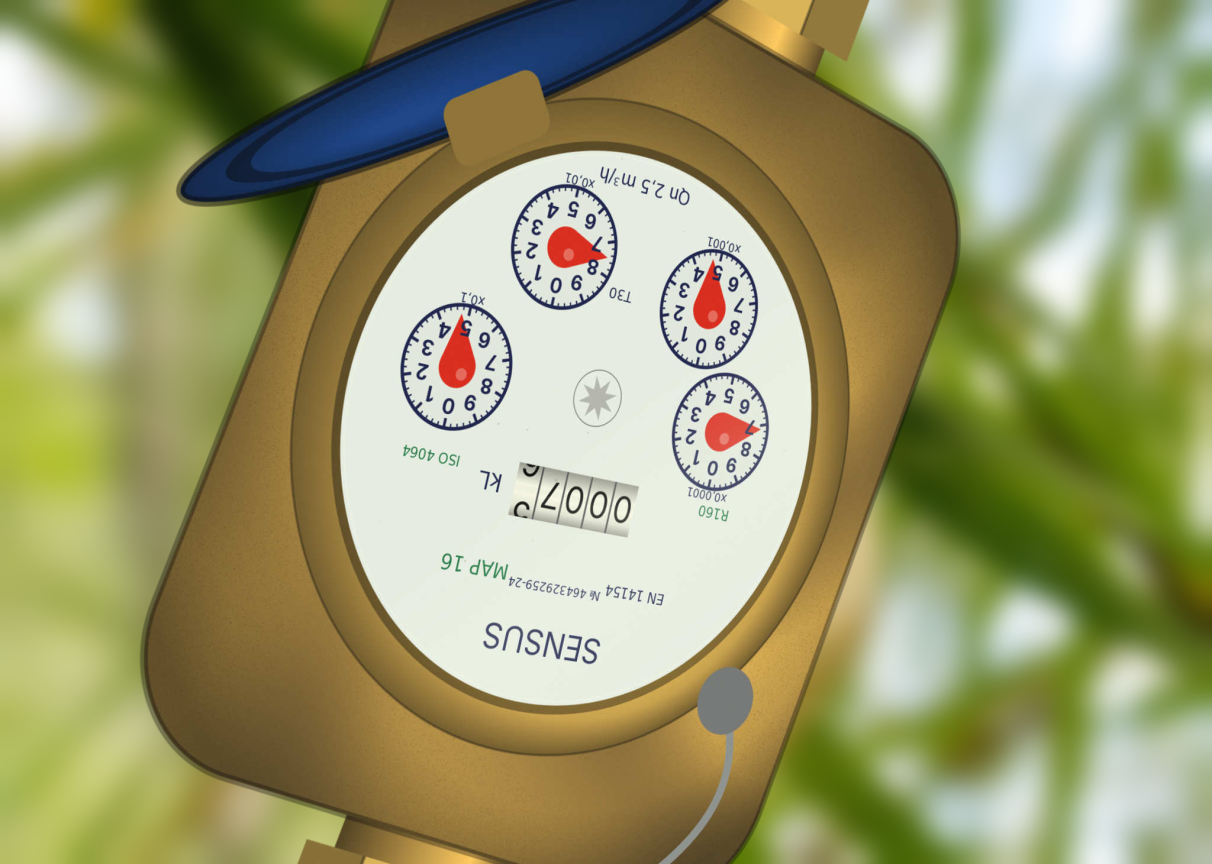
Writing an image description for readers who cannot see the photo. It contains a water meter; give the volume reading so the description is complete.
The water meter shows 75.4747 kL
